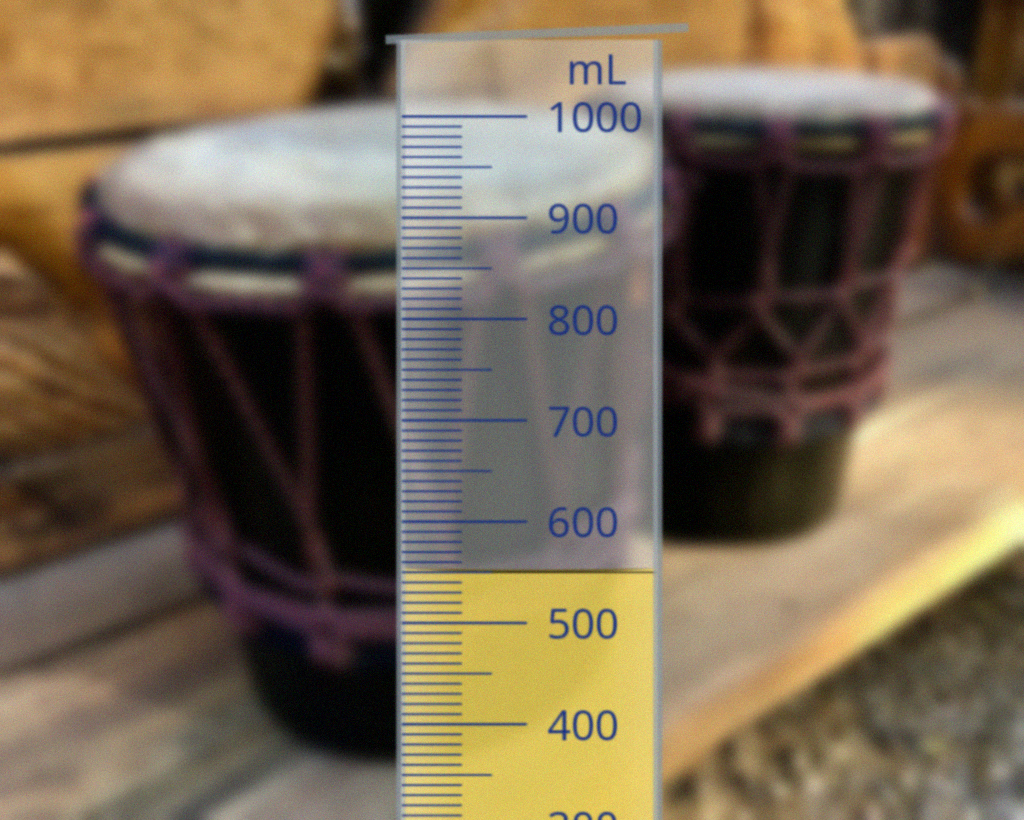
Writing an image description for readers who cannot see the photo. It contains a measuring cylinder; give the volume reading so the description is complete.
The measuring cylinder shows 550 mL
